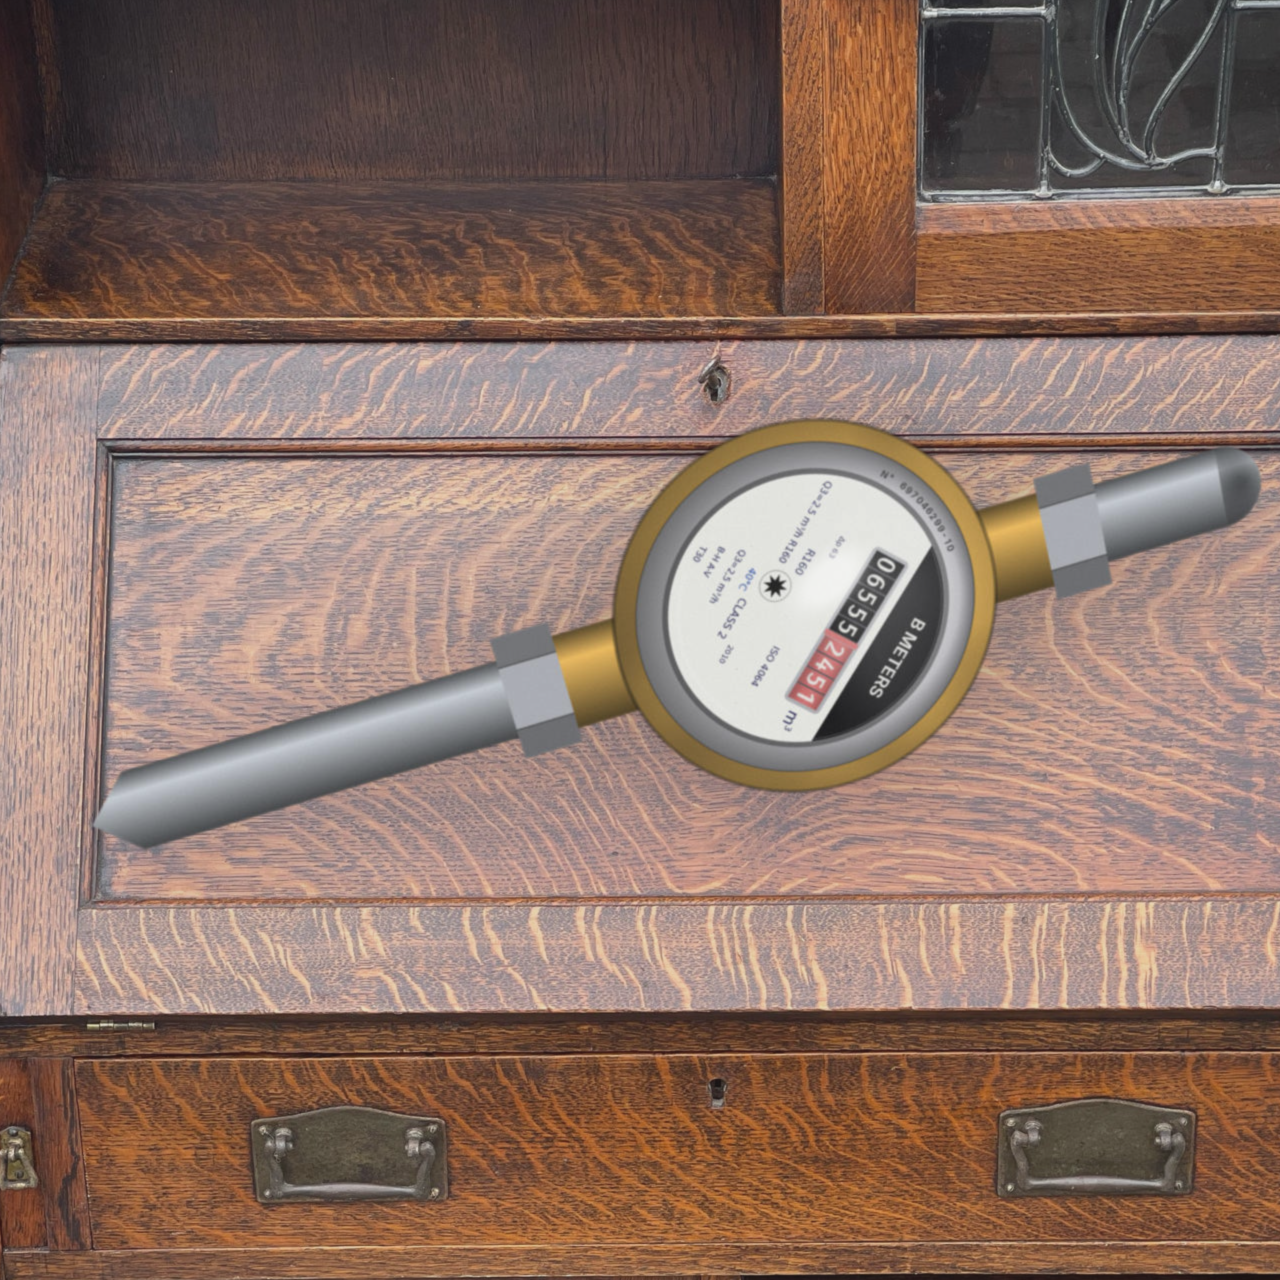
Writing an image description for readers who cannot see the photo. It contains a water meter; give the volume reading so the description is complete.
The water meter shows 6555.2451 m³
